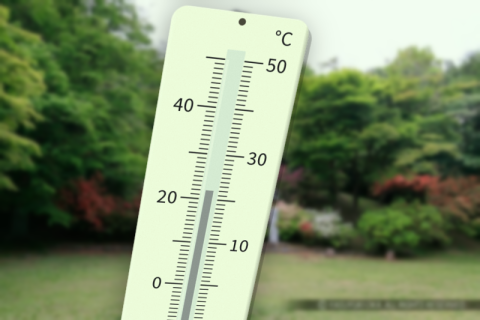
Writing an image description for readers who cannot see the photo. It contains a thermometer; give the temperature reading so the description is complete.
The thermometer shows 22 °C
